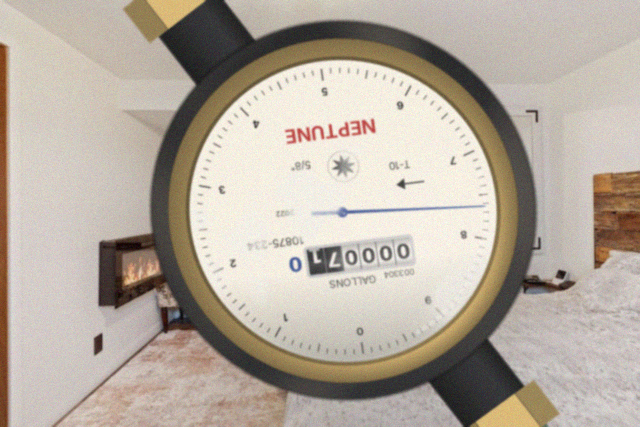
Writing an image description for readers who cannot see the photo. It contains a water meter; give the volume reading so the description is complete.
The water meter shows 707.6 gal
